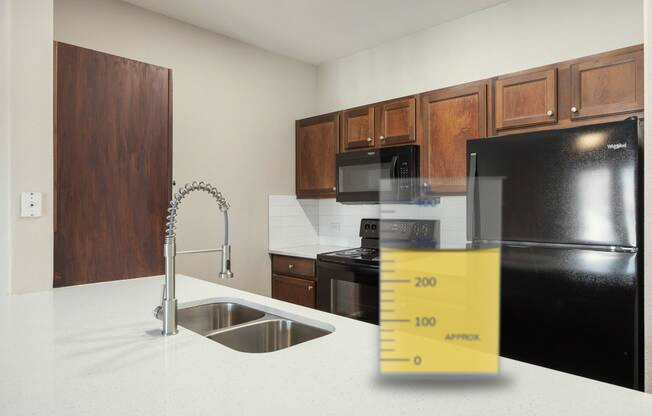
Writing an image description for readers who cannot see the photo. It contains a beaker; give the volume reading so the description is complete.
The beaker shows 275 mL
